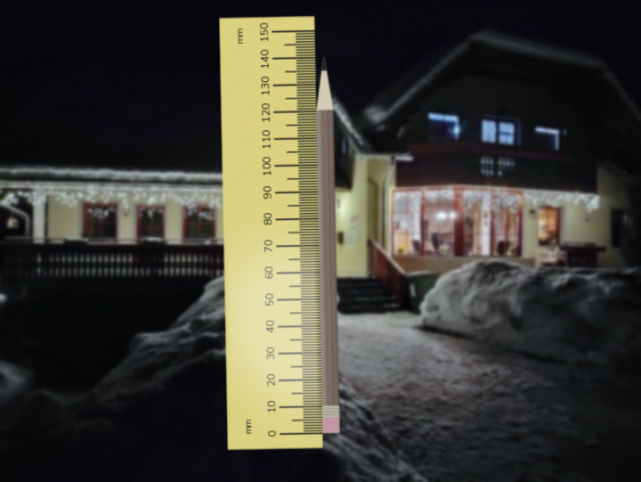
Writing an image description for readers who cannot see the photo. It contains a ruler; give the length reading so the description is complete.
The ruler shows 140 mm
